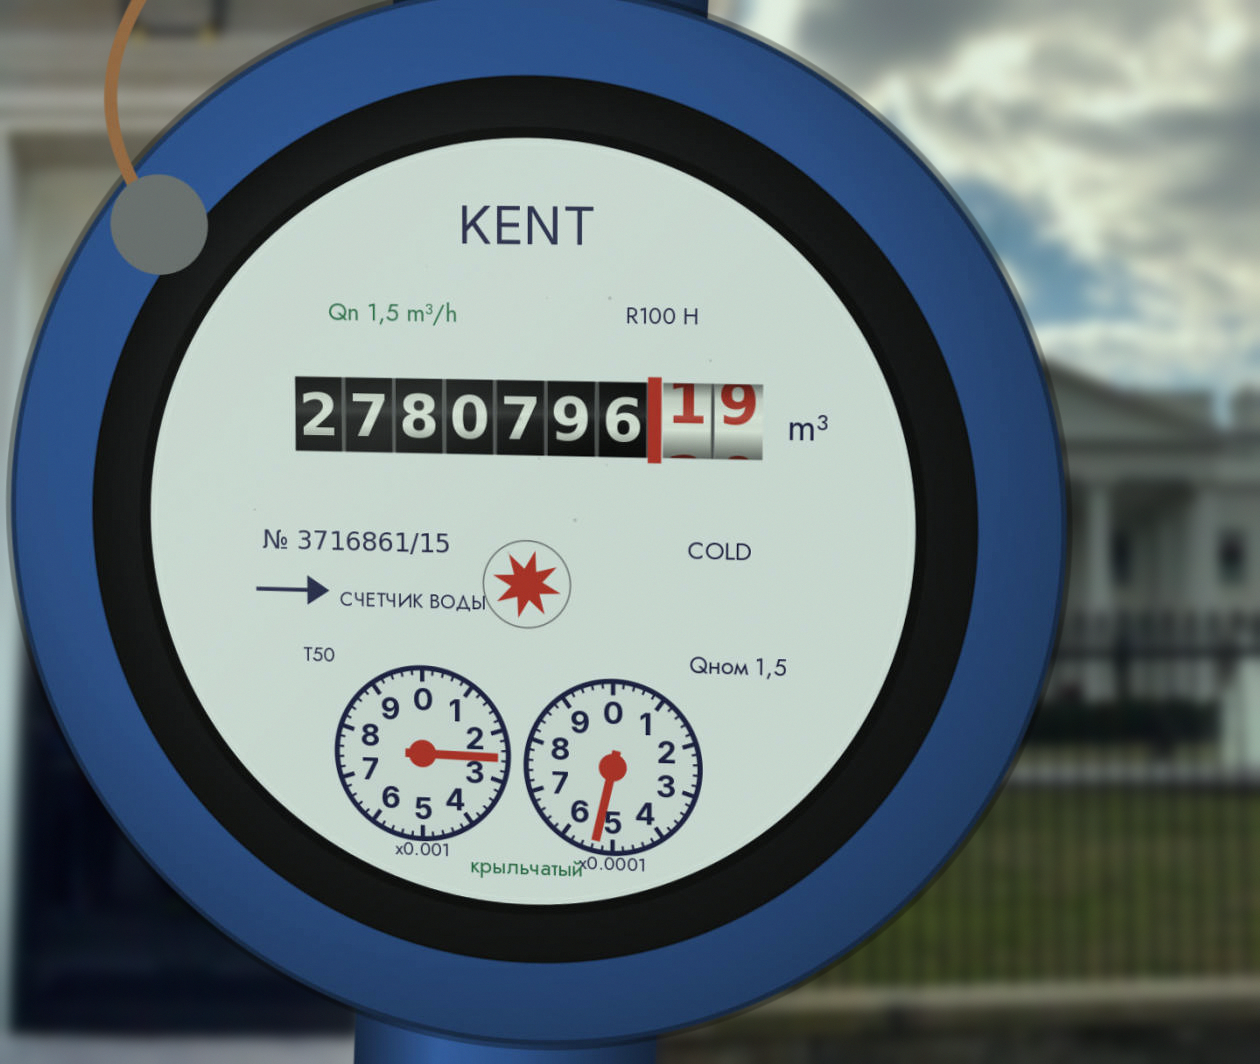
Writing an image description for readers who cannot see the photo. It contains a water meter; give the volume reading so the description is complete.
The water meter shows 2780796.1925 m³
